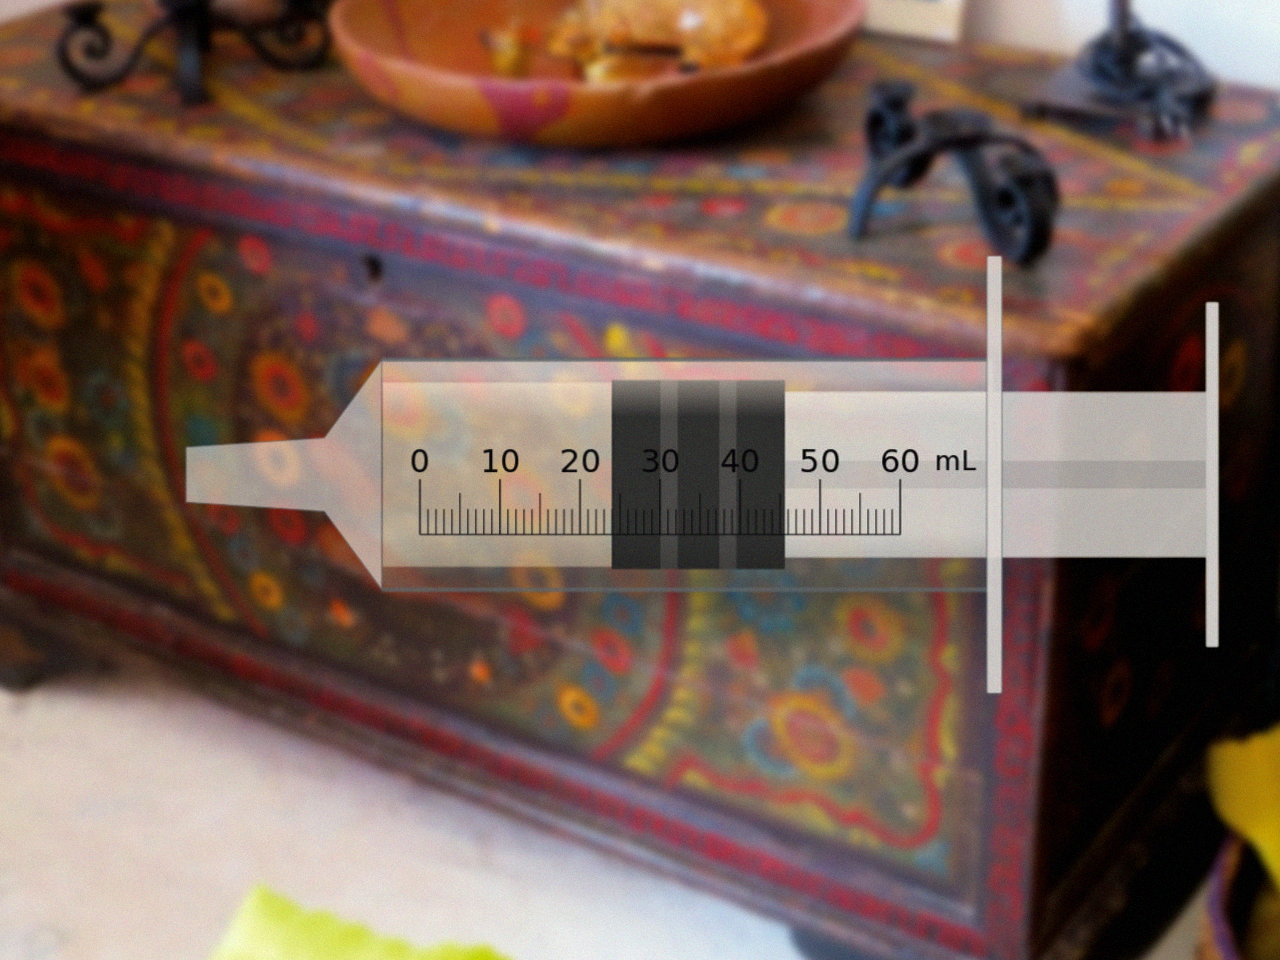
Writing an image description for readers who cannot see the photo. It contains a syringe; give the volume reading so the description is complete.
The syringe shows 24 mL
